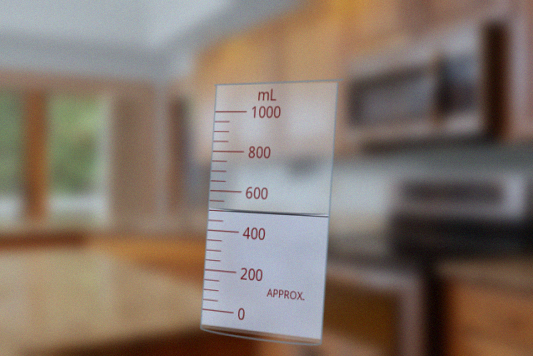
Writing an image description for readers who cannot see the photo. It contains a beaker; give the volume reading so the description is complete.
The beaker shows 500 mL
